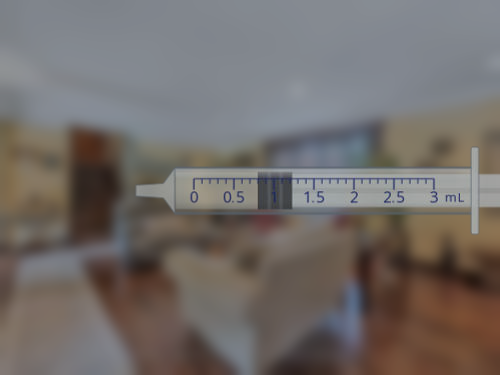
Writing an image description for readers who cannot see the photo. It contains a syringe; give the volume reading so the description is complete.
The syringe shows 0.8 mL
